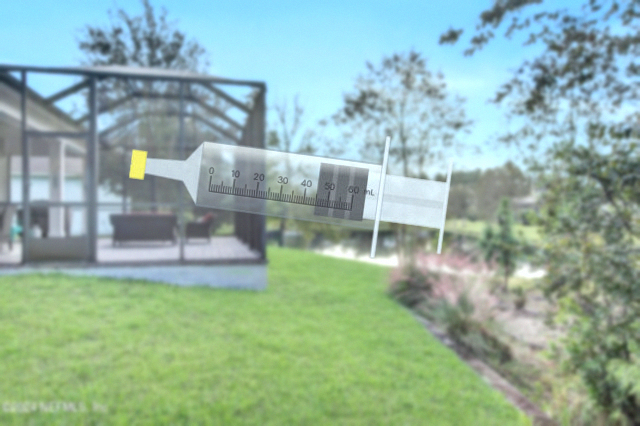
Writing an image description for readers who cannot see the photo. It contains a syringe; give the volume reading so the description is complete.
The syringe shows 45 mL
